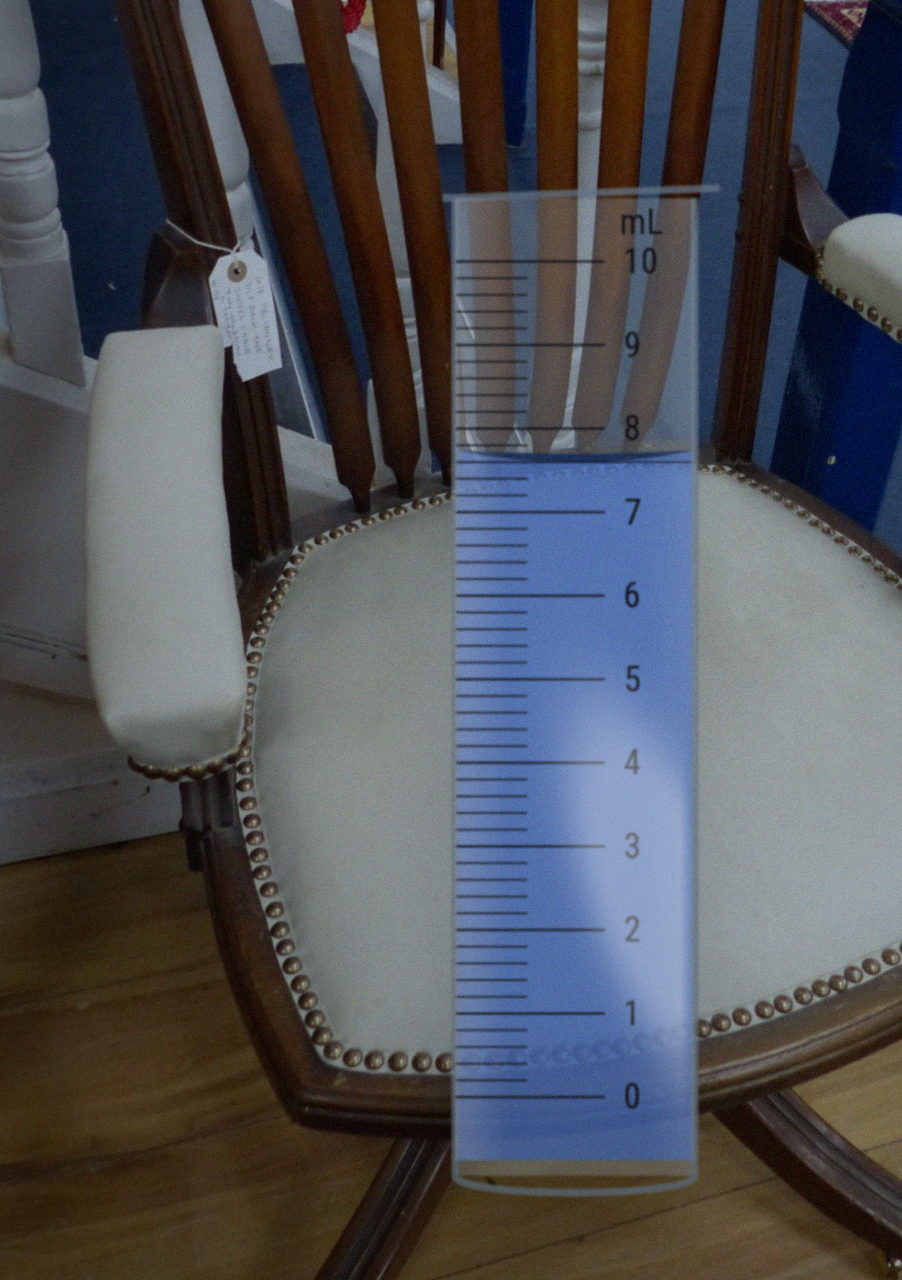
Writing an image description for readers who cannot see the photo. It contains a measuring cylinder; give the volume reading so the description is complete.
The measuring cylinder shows 7.6 mL
